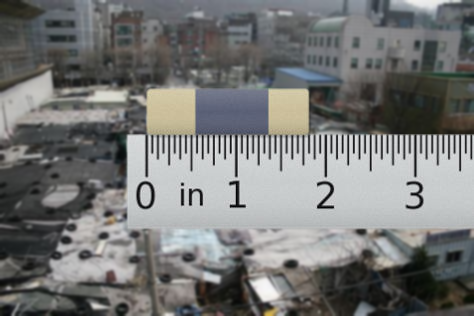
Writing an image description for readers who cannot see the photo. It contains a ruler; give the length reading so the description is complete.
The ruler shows 1.8125 in
